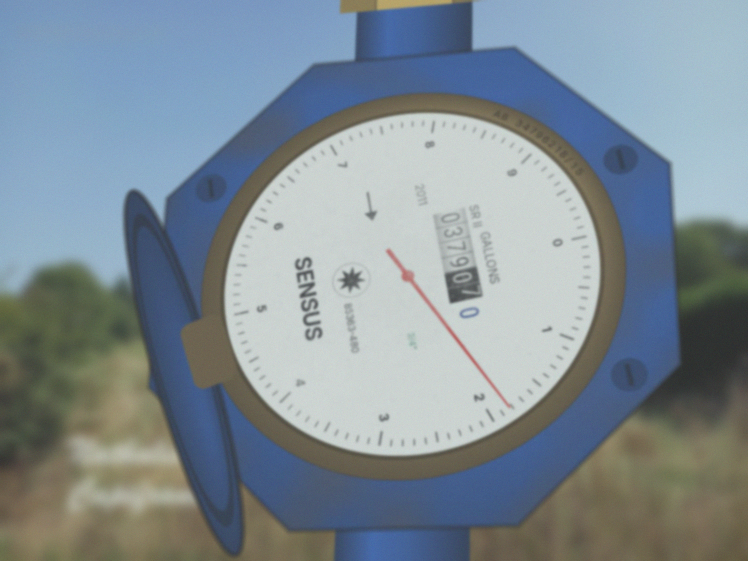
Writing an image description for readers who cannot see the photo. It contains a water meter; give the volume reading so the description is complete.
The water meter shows 379071.8 gal
